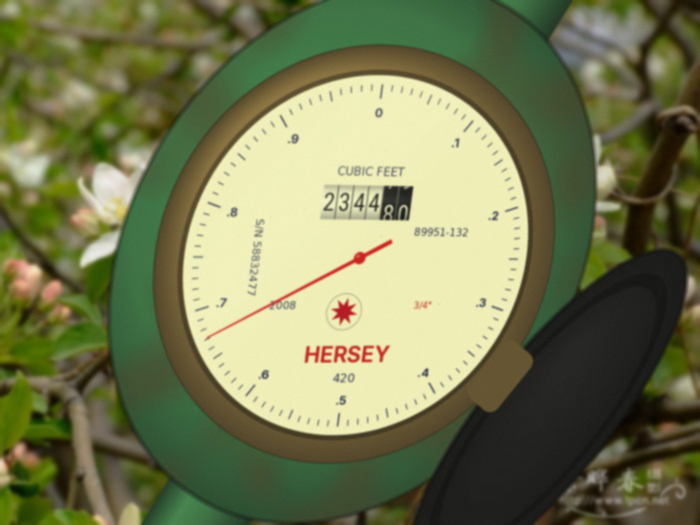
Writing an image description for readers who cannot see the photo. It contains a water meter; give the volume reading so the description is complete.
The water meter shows 234479.67 ft³
